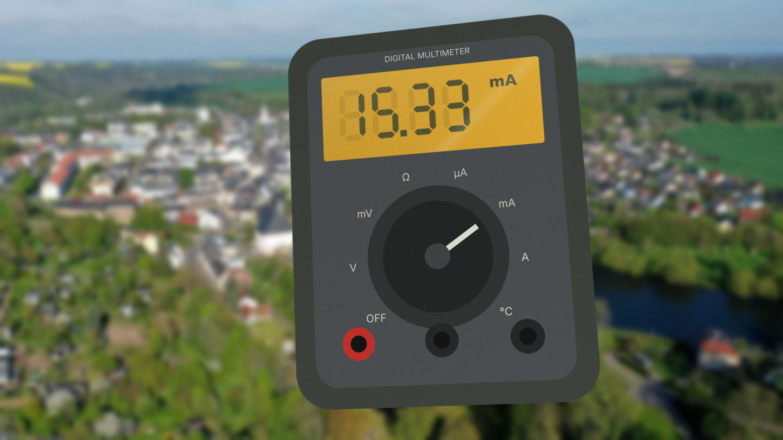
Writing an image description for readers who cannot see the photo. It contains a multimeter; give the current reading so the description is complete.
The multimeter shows 15.33 mA
